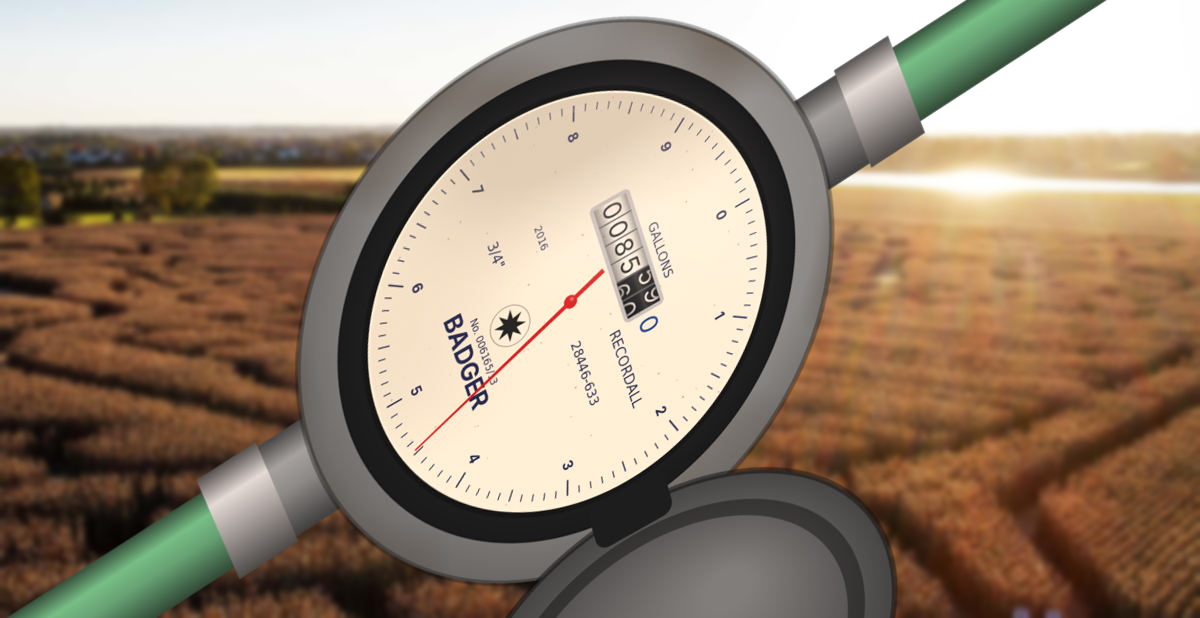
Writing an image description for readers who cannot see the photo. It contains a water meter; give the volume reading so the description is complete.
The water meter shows 85594.5 gal
